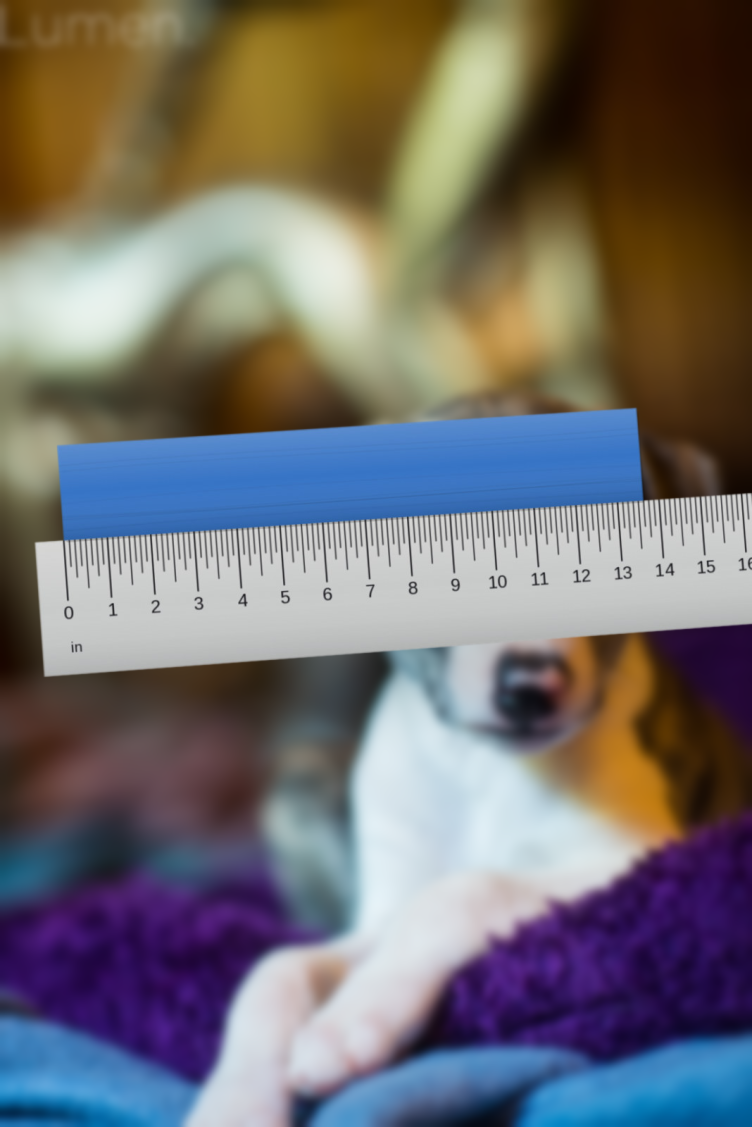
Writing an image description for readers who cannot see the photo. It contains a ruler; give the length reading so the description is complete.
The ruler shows 13.625 in
